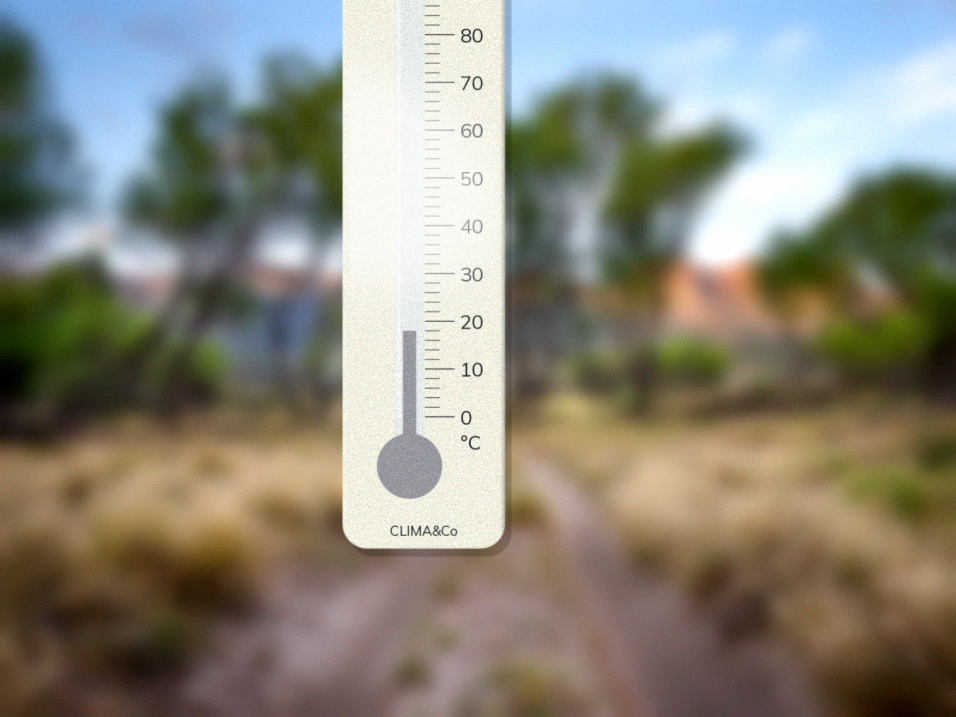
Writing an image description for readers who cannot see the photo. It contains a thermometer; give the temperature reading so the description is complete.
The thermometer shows 18 °C
